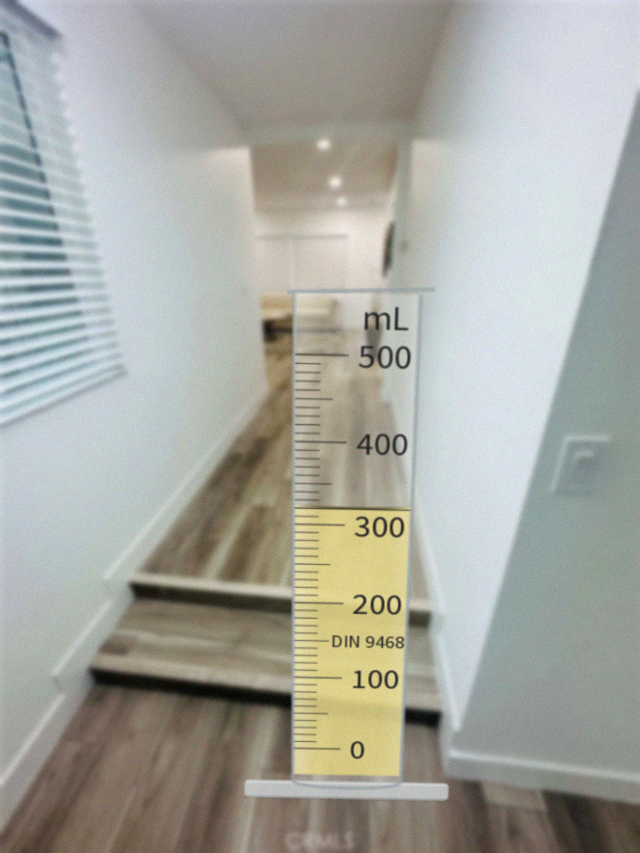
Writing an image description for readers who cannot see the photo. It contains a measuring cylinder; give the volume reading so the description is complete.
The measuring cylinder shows 320 mL
